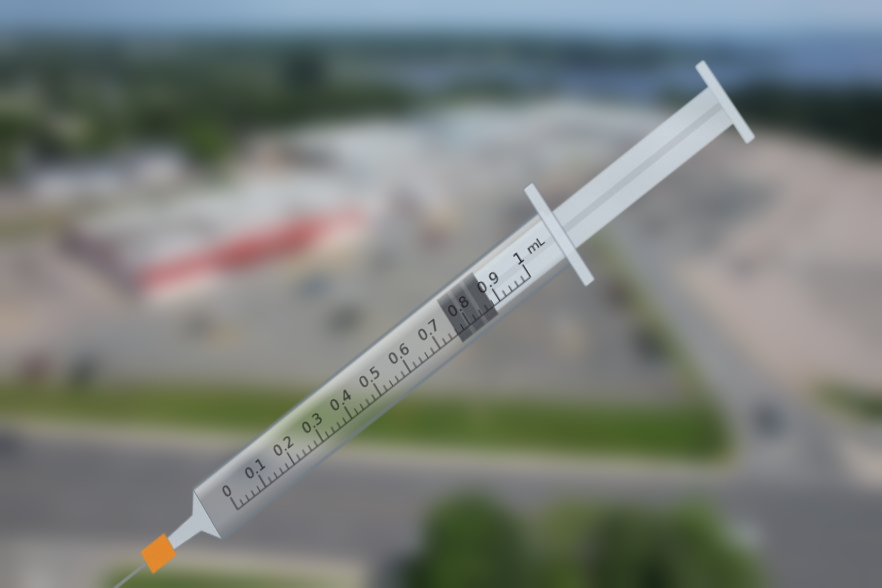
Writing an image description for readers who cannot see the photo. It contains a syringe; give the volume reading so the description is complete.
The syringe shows 0.76 mL
